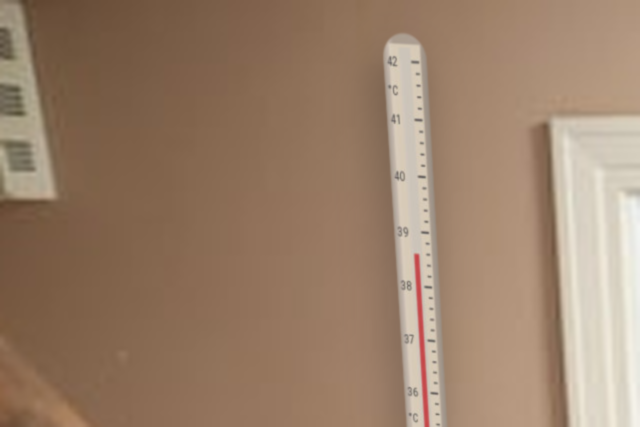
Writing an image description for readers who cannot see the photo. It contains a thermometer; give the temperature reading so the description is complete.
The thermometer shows 38.6 °C
